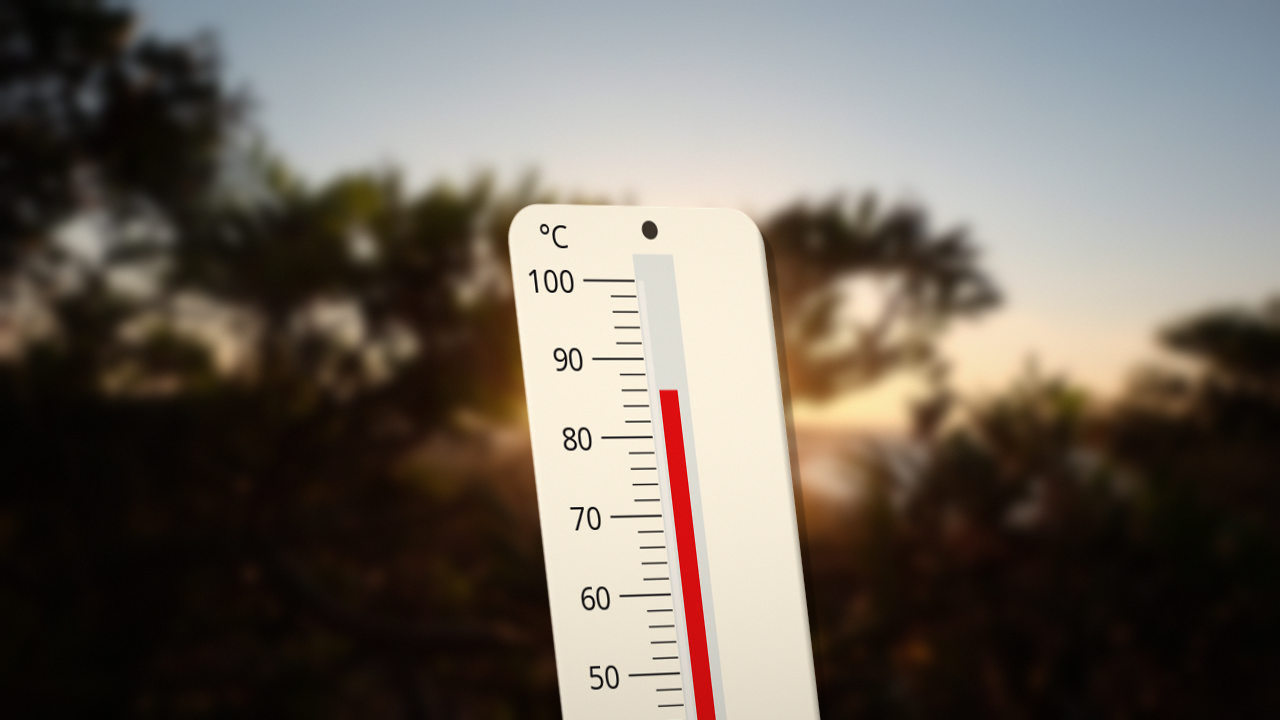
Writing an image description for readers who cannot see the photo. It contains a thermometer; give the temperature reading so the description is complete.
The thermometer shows 86 °C
